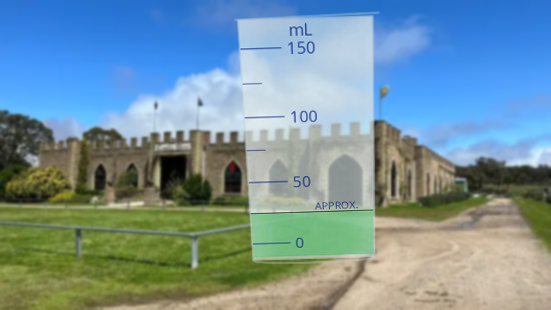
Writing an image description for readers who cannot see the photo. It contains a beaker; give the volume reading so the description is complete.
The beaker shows 25 mL
